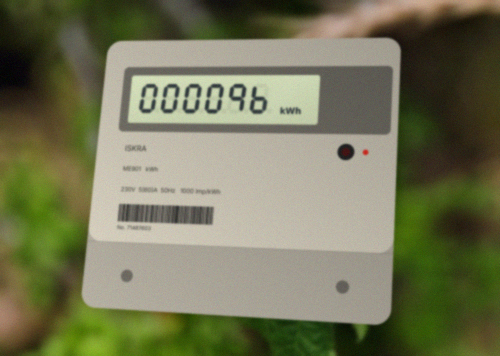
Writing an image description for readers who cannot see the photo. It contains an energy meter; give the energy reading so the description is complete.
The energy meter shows 96 kWh
